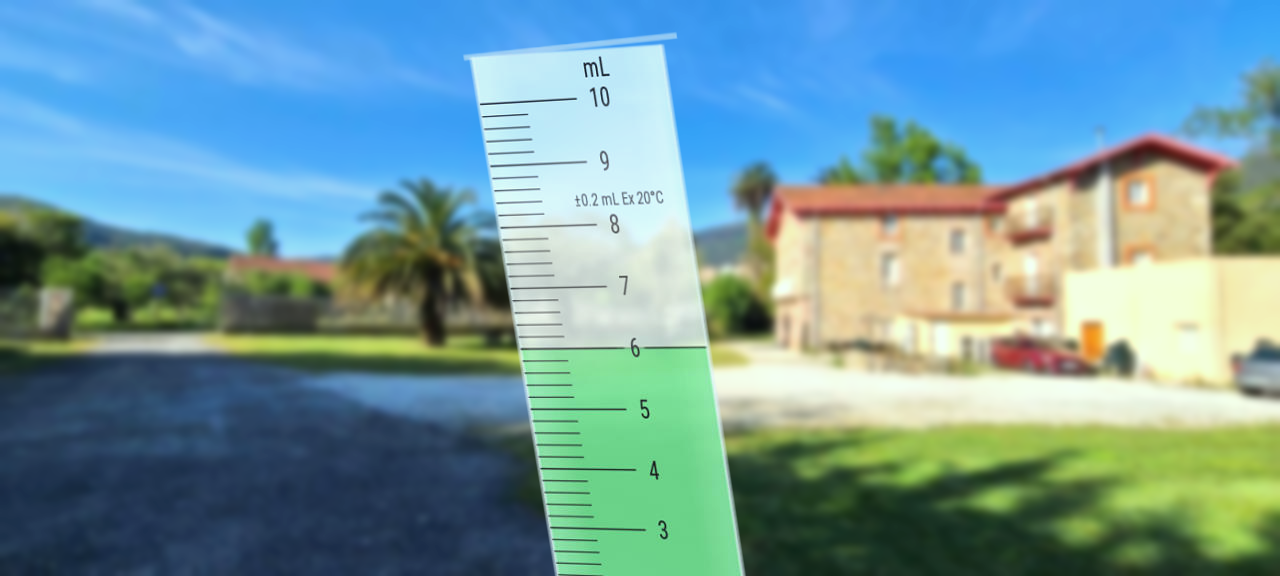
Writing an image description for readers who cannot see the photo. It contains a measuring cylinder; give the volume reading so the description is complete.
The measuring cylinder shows 6 mL
